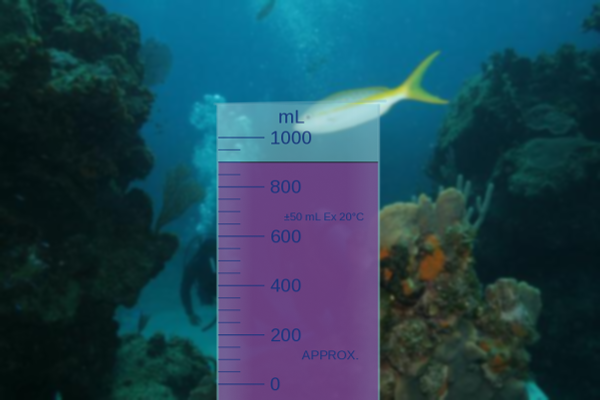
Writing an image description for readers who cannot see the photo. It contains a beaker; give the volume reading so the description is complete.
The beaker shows 900 mL
